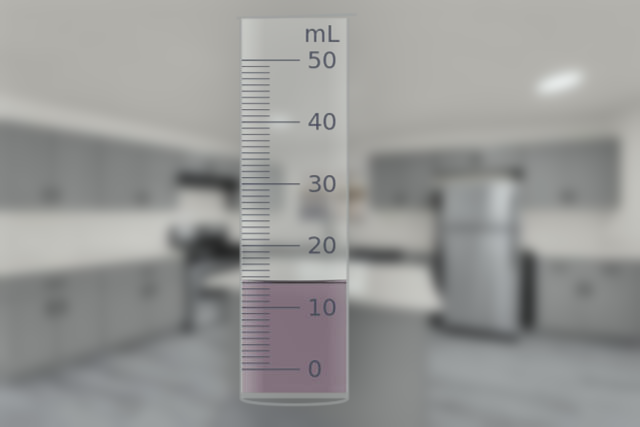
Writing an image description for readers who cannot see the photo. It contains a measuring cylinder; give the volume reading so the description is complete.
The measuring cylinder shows 14 mL
